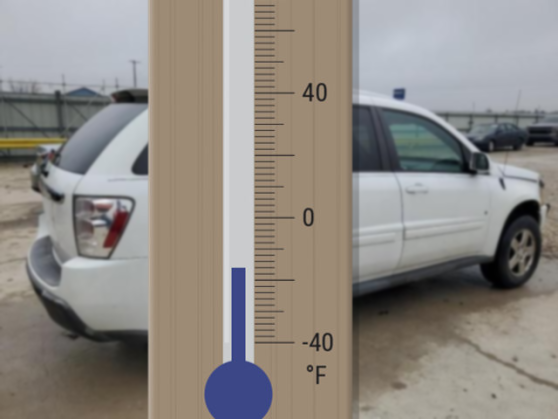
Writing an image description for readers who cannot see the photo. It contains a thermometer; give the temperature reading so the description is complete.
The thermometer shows -16 °F
